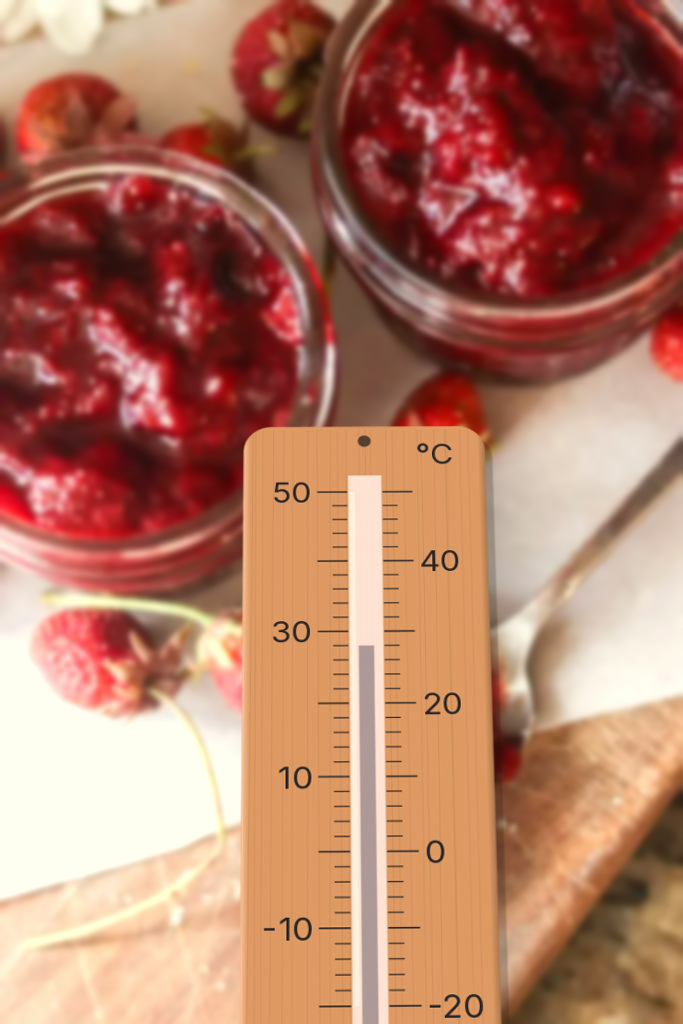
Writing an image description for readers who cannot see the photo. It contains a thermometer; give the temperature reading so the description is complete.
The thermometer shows 28 °C
